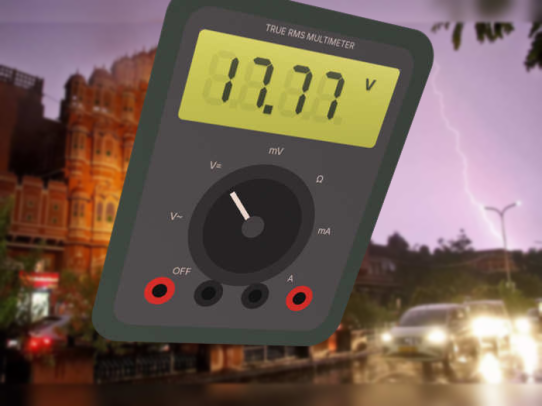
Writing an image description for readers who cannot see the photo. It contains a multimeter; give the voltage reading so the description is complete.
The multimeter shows 17.77 V
